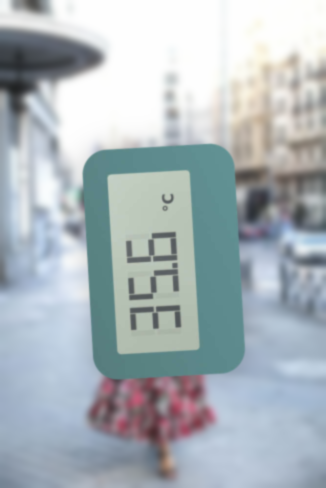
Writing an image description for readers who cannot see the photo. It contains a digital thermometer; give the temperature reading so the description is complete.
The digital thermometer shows 35.6 °C
